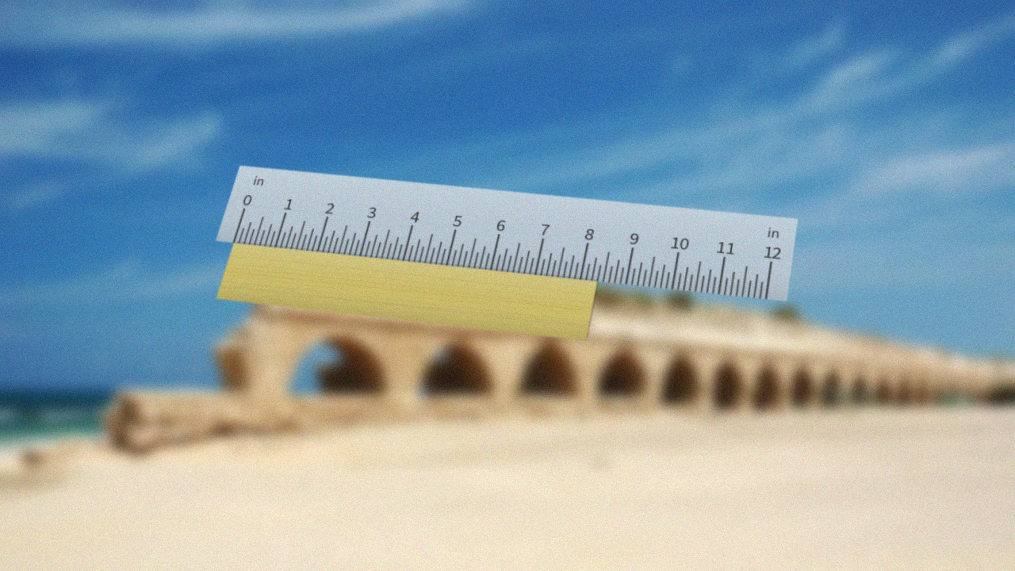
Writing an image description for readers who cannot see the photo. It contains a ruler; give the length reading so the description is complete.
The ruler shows 8.375 in
